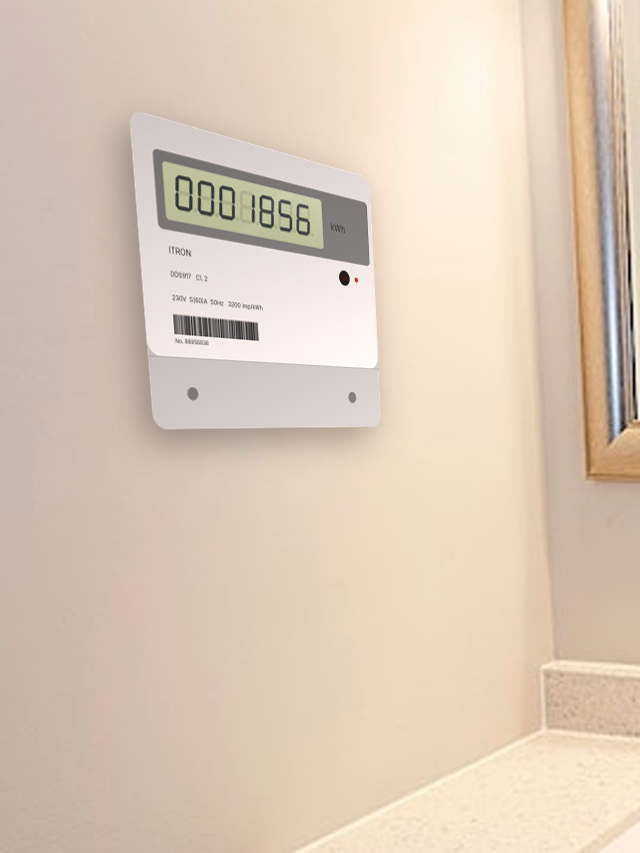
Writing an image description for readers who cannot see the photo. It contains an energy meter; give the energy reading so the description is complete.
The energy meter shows 1856 kWh
